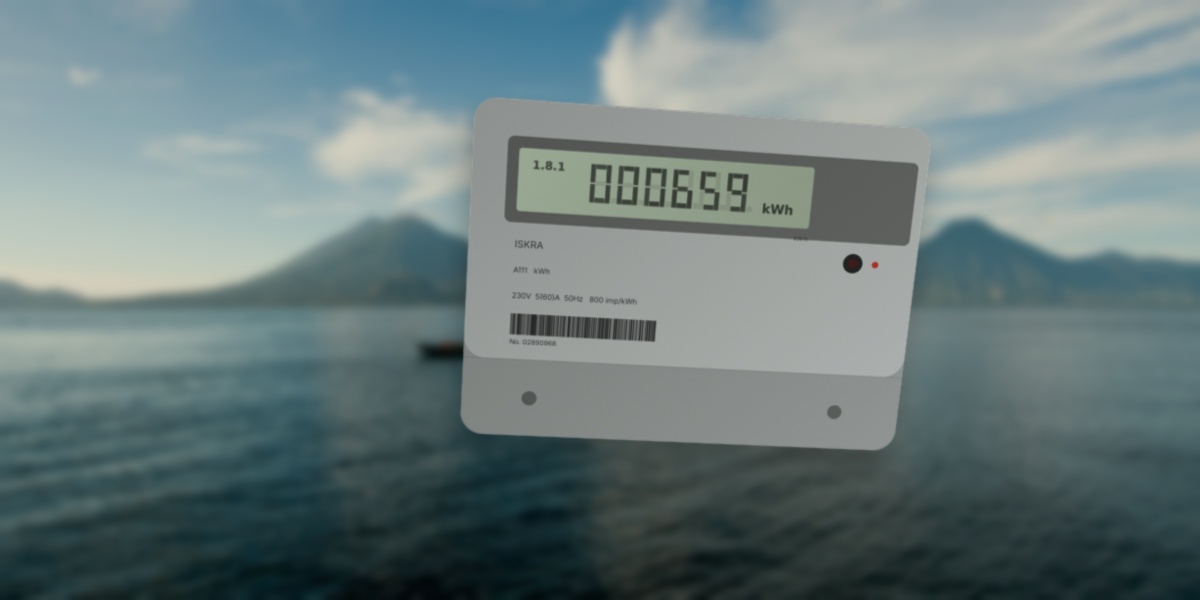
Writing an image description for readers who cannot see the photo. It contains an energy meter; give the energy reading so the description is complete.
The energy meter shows 659 kWh
